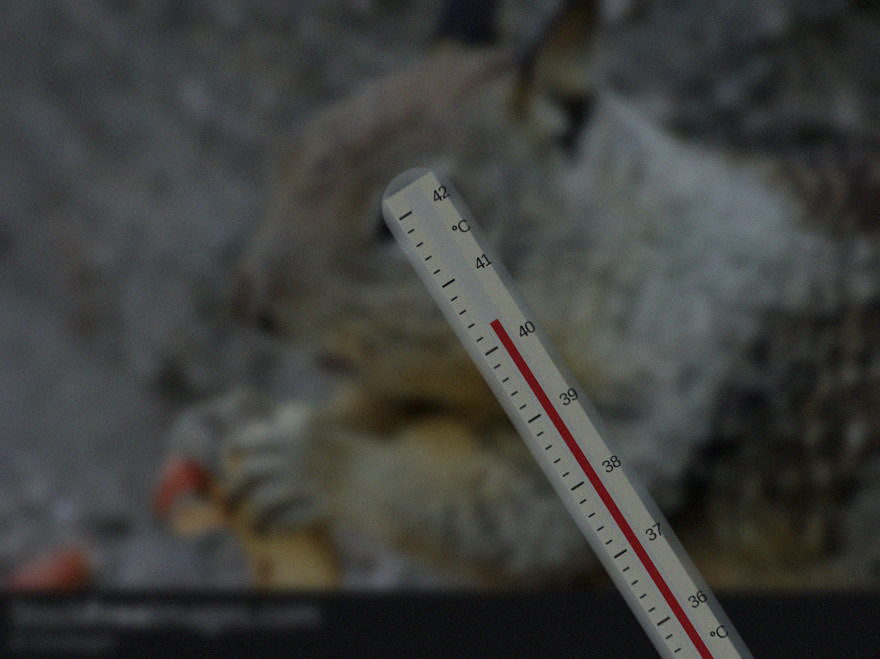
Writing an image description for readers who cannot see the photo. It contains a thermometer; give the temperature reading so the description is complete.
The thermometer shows 40.3 °C
